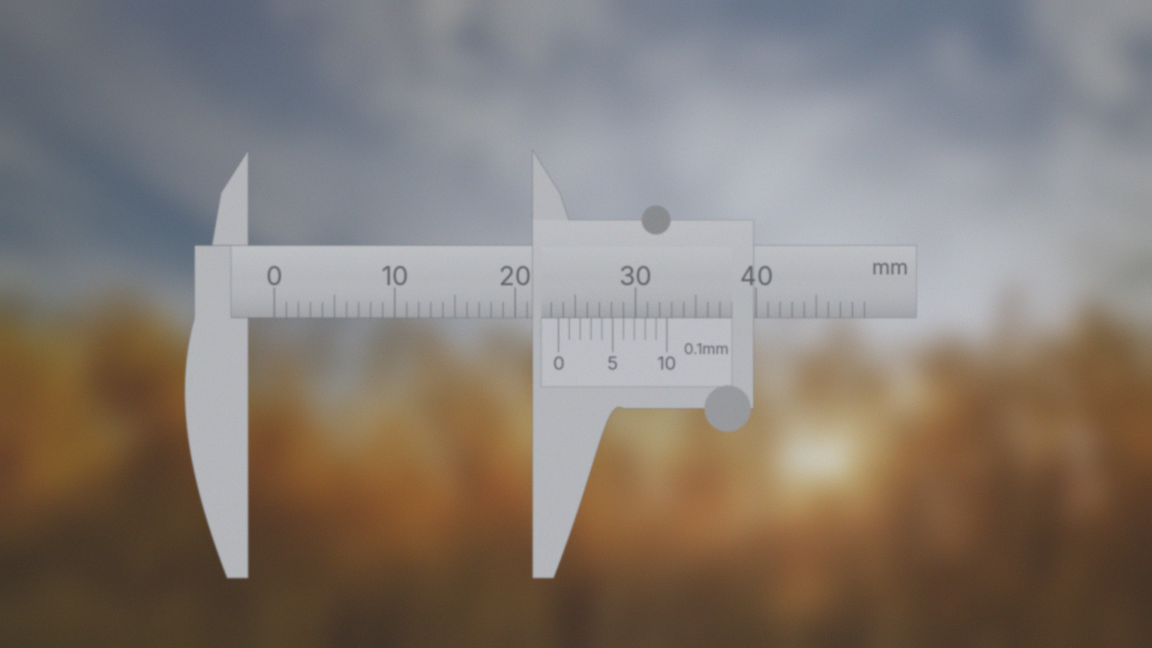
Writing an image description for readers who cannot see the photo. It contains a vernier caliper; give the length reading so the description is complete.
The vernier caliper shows 23.6 mm
